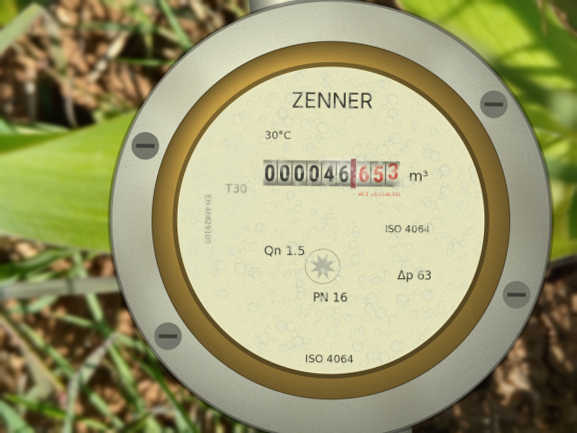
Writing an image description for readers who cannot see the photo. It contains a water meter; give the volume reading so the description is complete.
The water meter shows 46.653 m³
